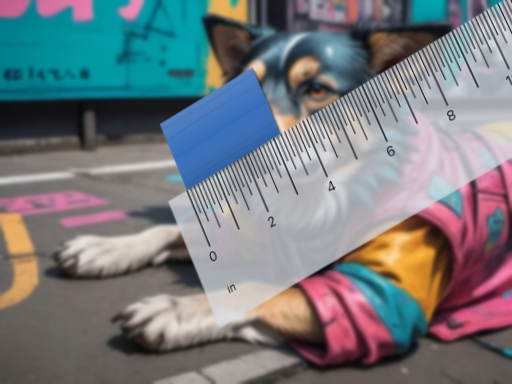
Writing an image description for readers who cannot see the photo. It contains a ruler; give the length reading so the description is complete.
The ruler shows 3.25 in
